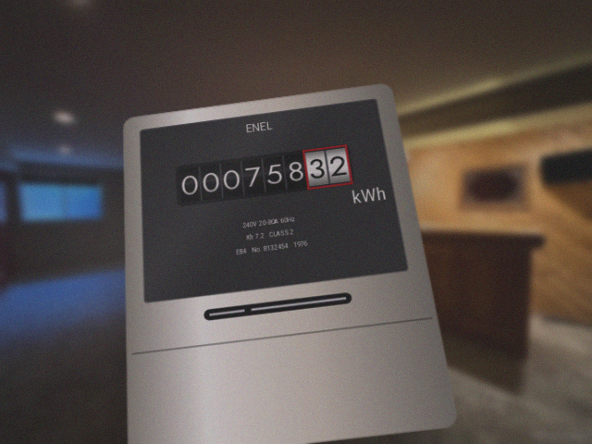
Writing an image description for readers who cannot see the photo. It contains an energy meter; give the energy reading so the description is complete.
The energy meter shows 758.32 kWh
